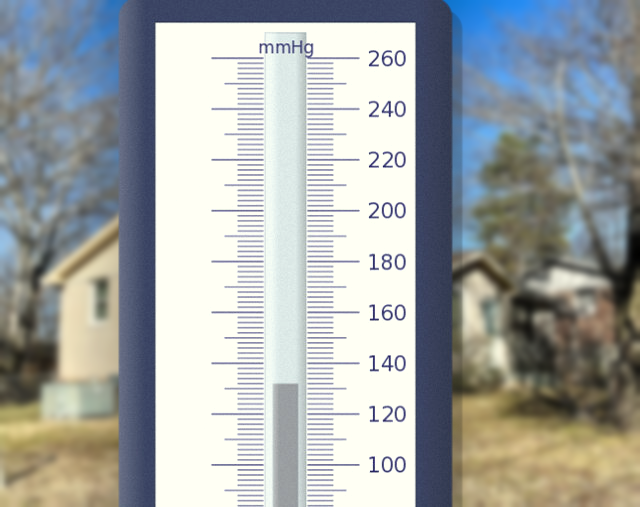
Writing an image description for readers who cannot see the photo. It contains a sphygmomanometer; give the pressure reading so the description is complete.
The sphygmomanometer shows 132 mmHg
